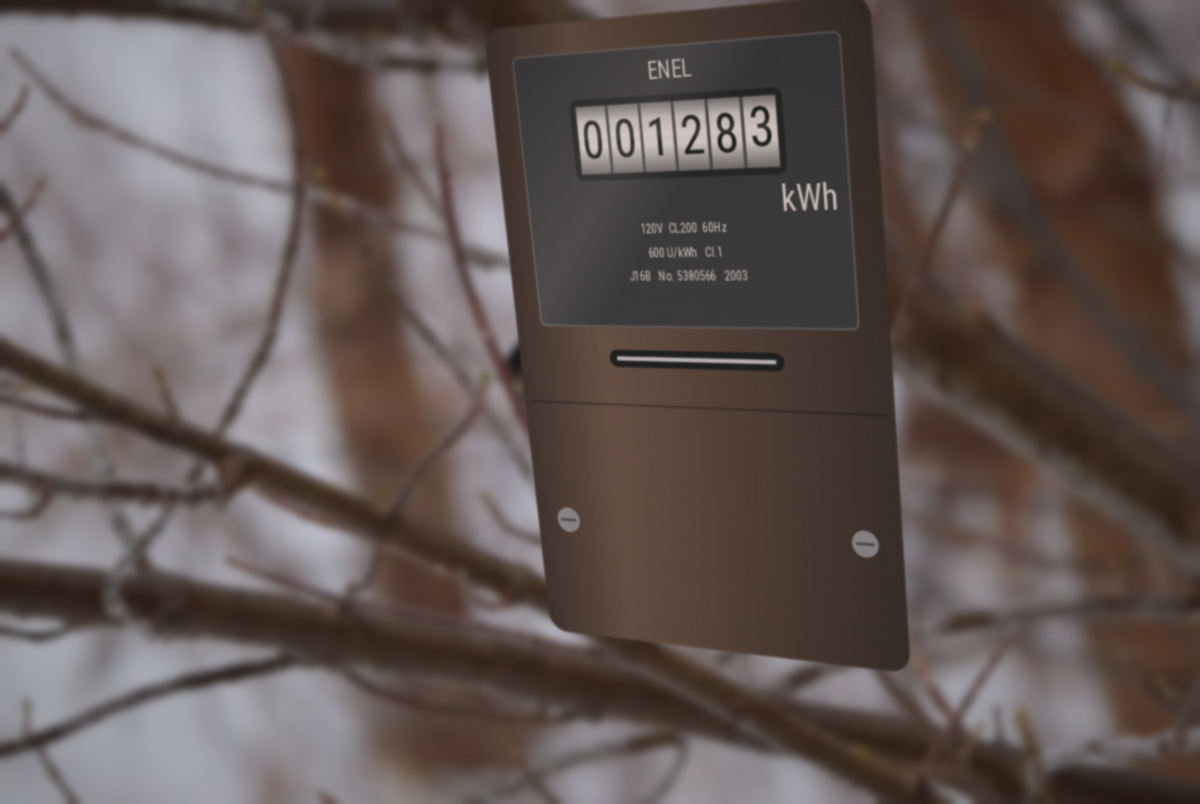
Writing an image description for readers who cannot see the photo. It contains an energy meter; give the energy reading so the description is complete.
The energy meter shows 1283 kWh
